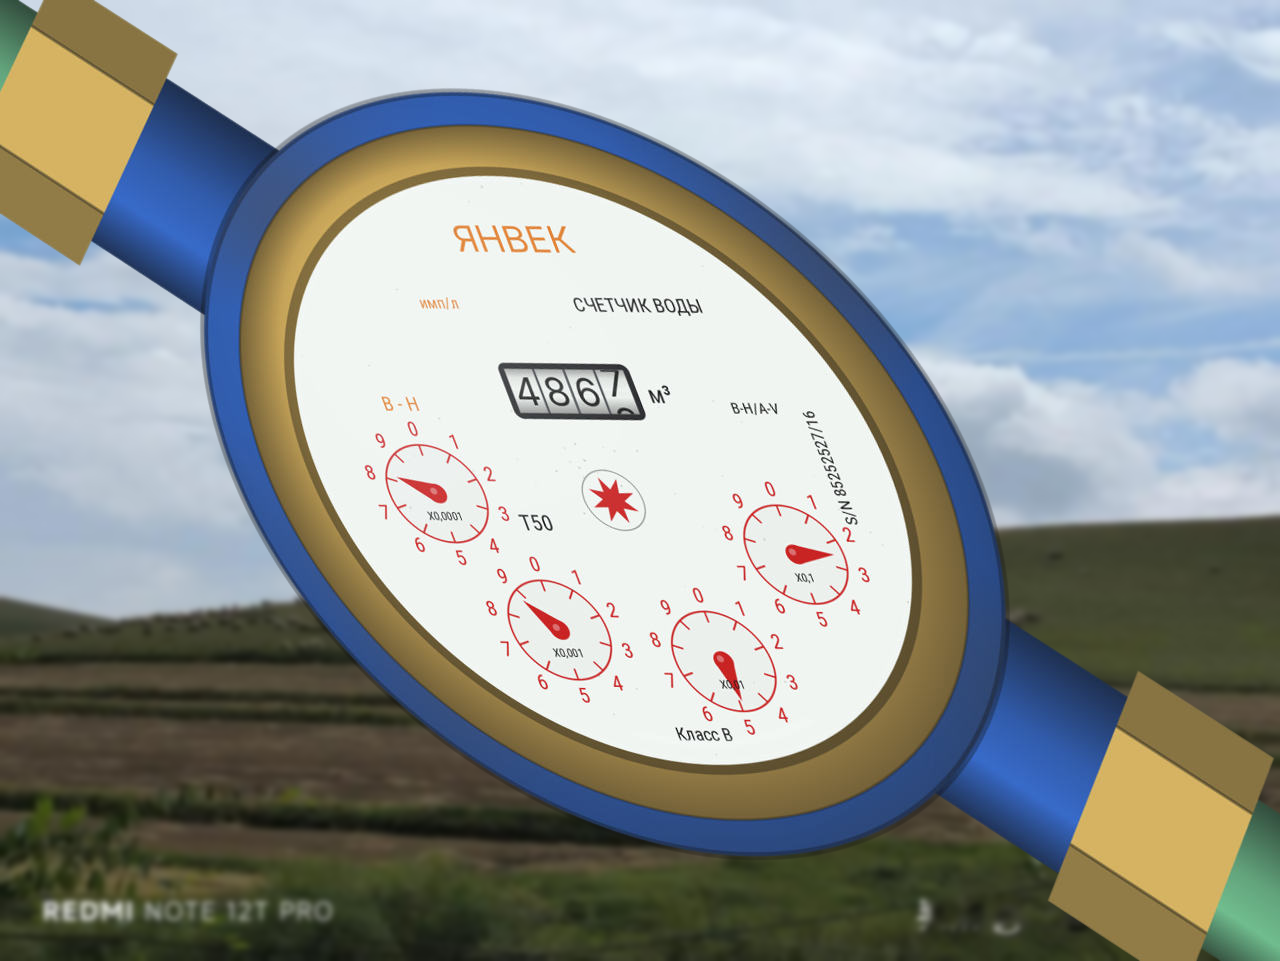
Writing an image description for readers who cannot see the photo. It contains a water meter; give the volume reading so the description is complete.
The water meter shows 4867.2488 m³
